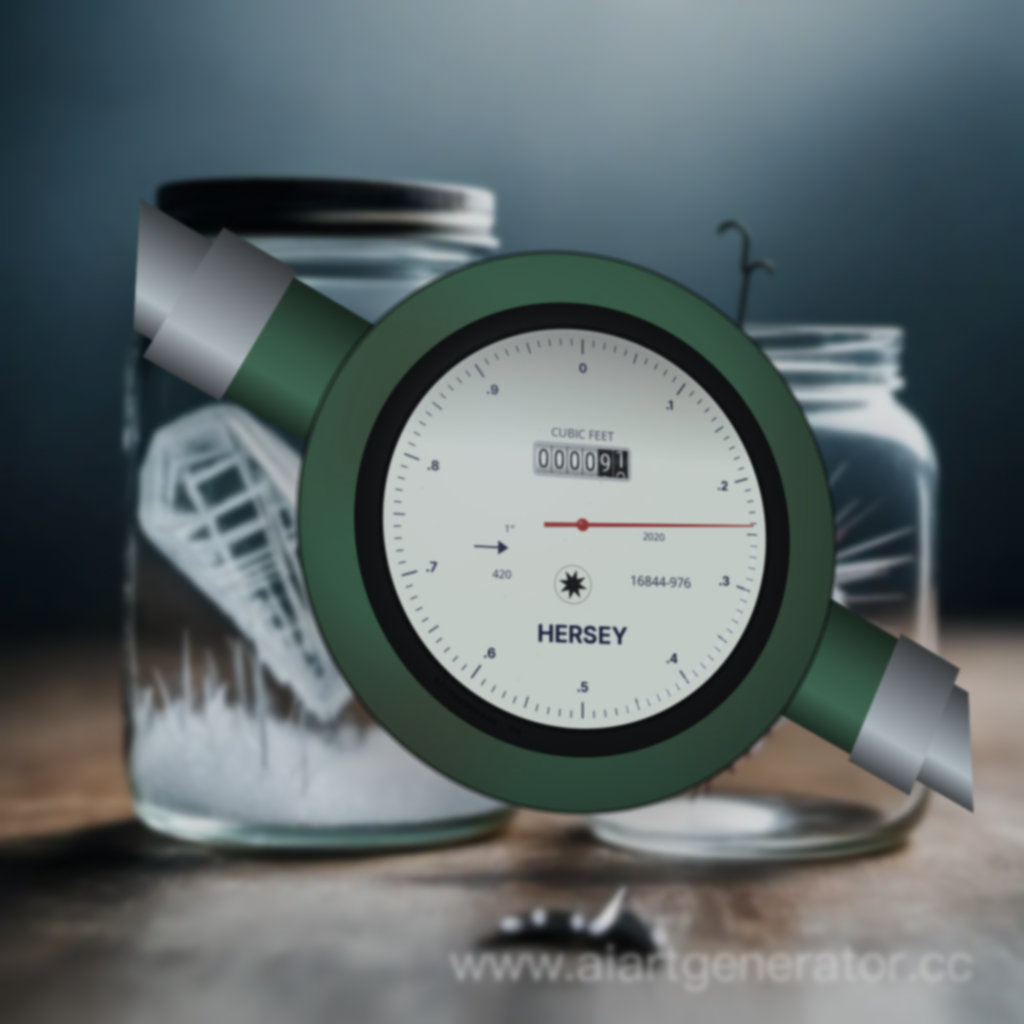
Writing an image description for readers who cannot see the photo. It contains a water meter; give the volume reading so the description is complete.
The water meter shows 91.24 ft³
